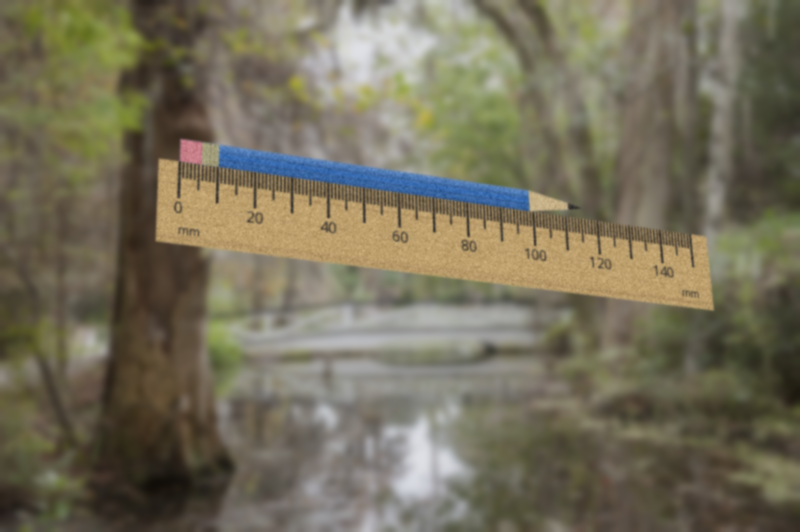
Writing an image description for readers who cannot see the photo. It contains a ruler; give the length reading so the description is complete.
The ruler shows 115 mm
